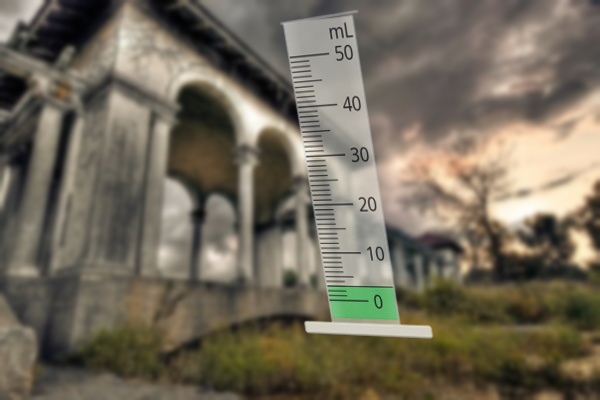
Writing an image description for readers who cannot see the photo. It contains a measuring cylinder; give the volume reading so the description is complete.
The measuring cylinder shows 3 mL
